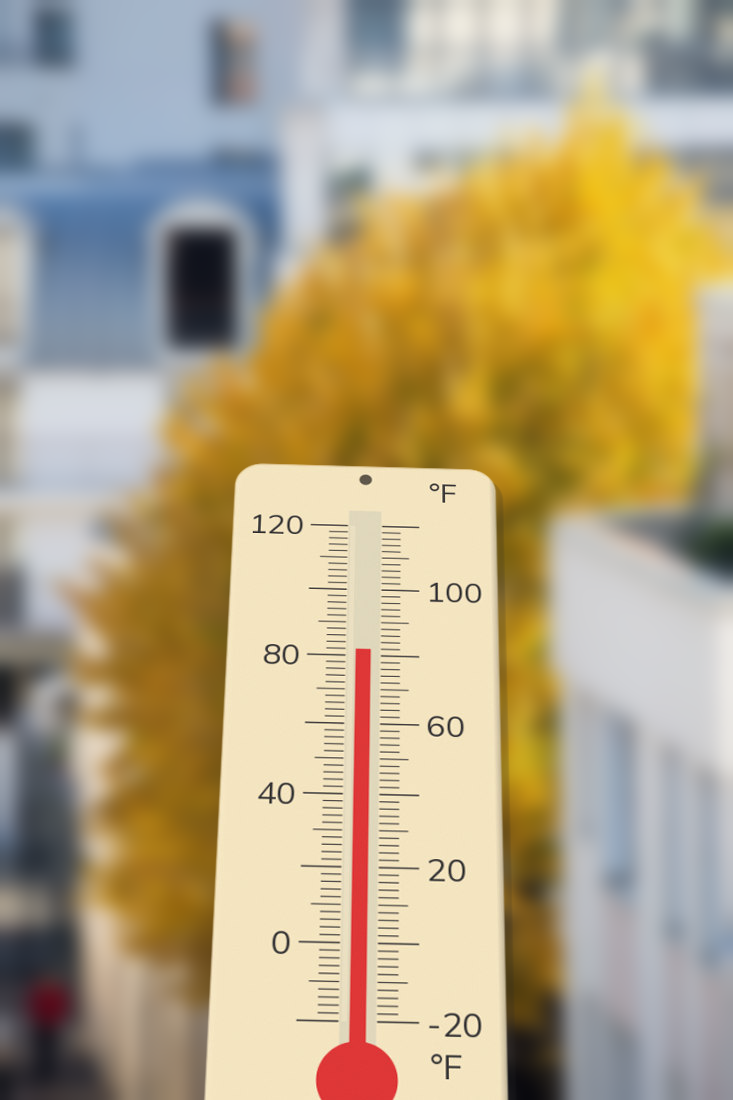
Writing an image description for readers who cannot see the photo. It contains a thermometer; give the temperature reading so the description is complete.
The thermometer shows 82 °F
